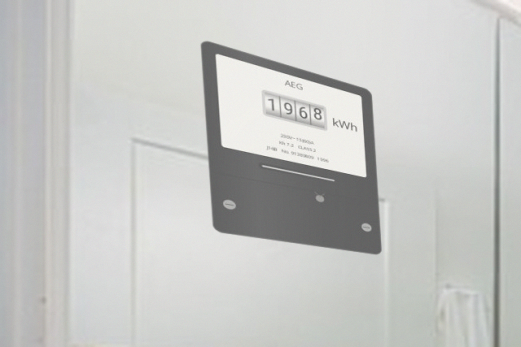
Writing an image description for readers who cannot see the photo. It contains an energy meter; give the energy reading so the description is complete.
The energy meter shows 1968 kWh
